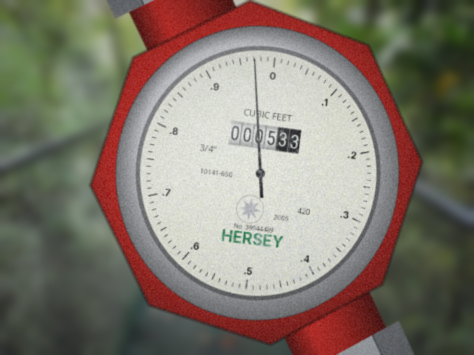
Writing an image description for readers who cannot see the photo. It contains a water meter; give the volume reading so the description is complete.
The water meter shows 532.97 ft³
